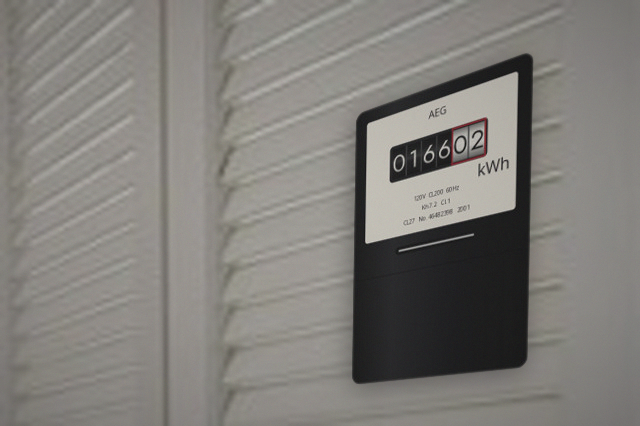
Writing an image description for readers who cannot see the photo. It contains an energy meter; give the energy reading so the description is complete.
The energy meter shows 166.02 kWh
